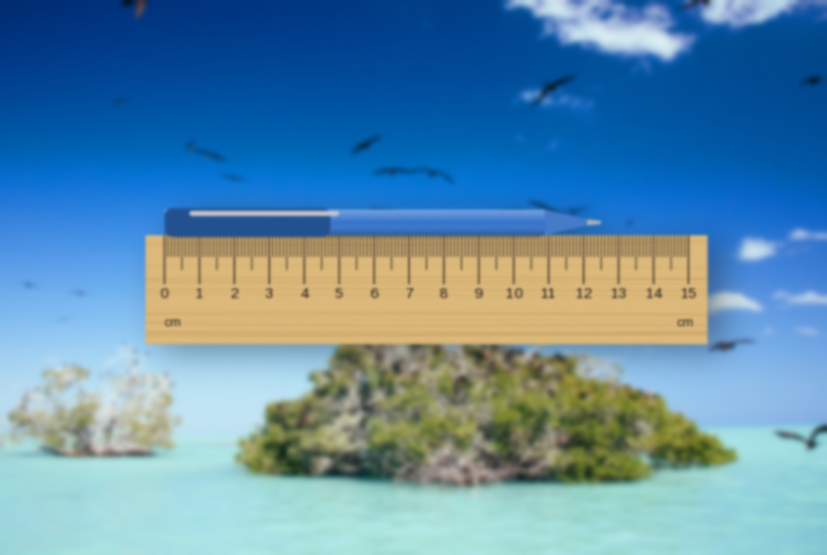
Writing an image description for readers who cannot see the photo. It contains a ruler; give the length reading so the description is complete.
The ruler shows 12.5 cm
